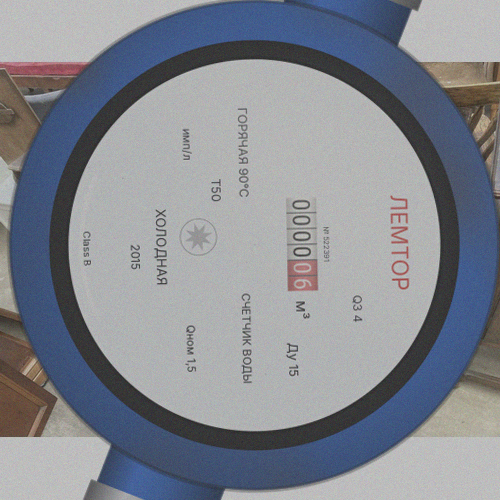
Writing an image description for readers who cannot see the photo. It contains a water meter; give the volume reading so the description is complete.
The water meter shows 0.06 m³
